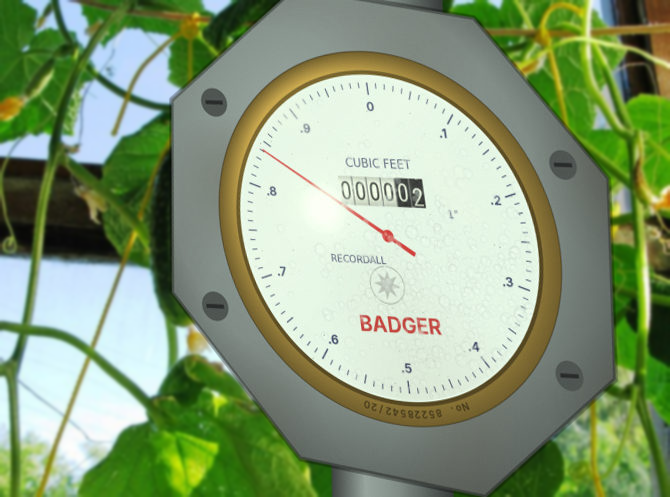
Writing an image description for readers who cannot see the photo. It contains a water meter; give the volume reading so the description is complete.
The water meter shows 1.84 ft³
